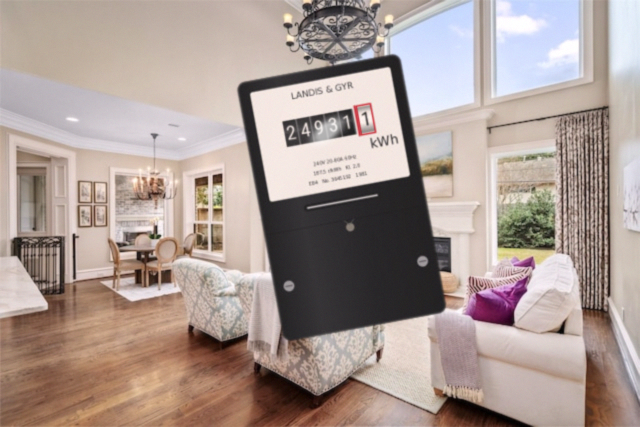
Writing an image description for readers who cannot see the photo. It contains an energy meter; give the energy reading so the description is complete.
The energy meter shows 24931.1 kWh
